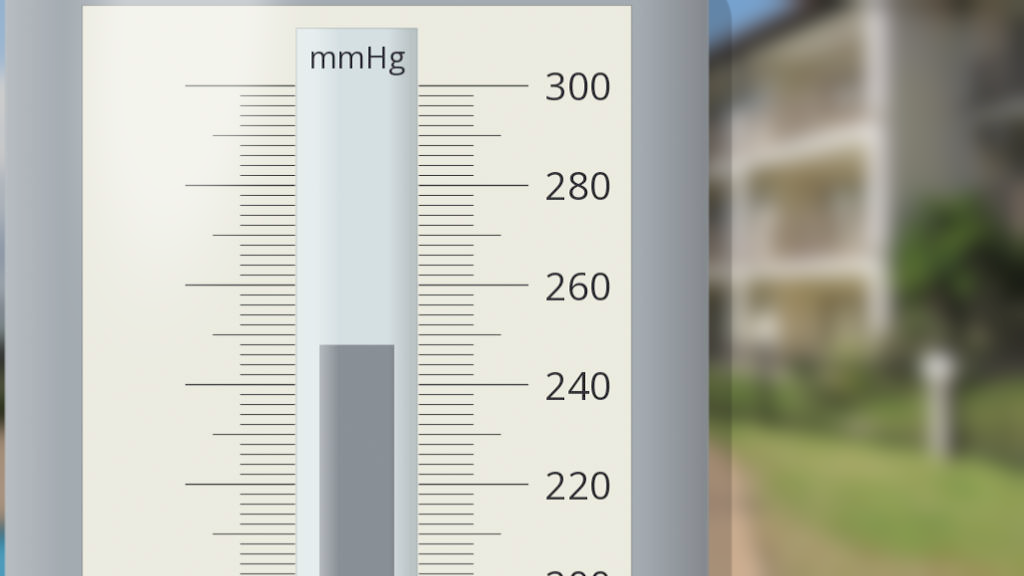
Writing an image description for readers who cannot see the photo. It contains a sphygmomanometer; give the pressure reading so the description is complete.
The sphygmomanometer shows 248 mmHg
